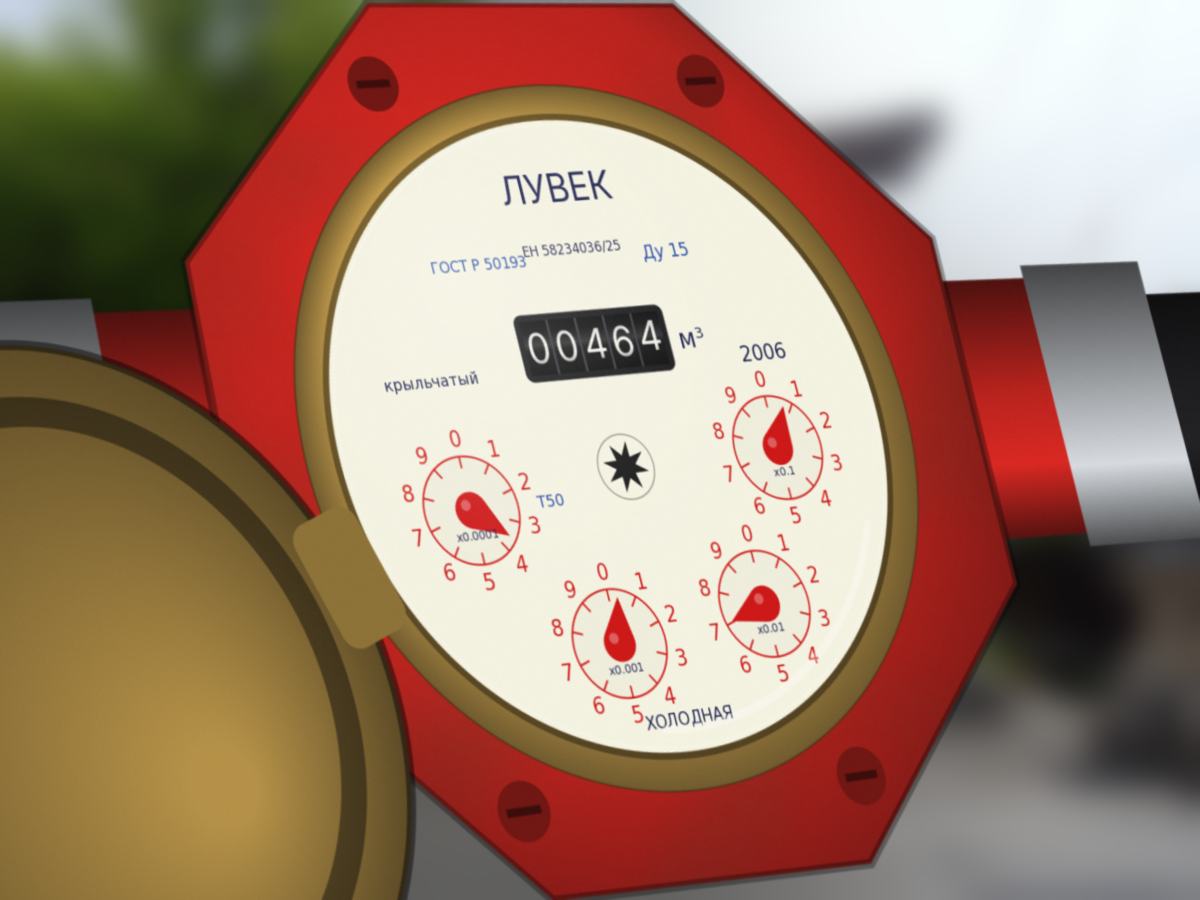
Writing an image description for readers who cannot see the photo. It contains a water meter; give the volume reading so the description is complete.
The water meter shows 464.0703 m³
